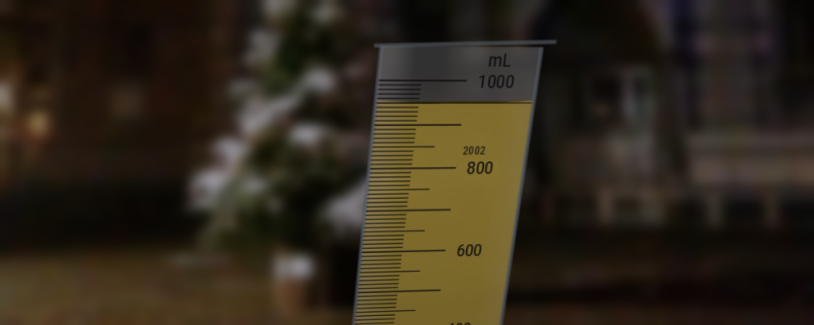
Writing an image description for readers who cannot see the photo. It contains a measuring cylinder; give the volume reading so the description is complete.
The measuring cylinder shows 950 mL
